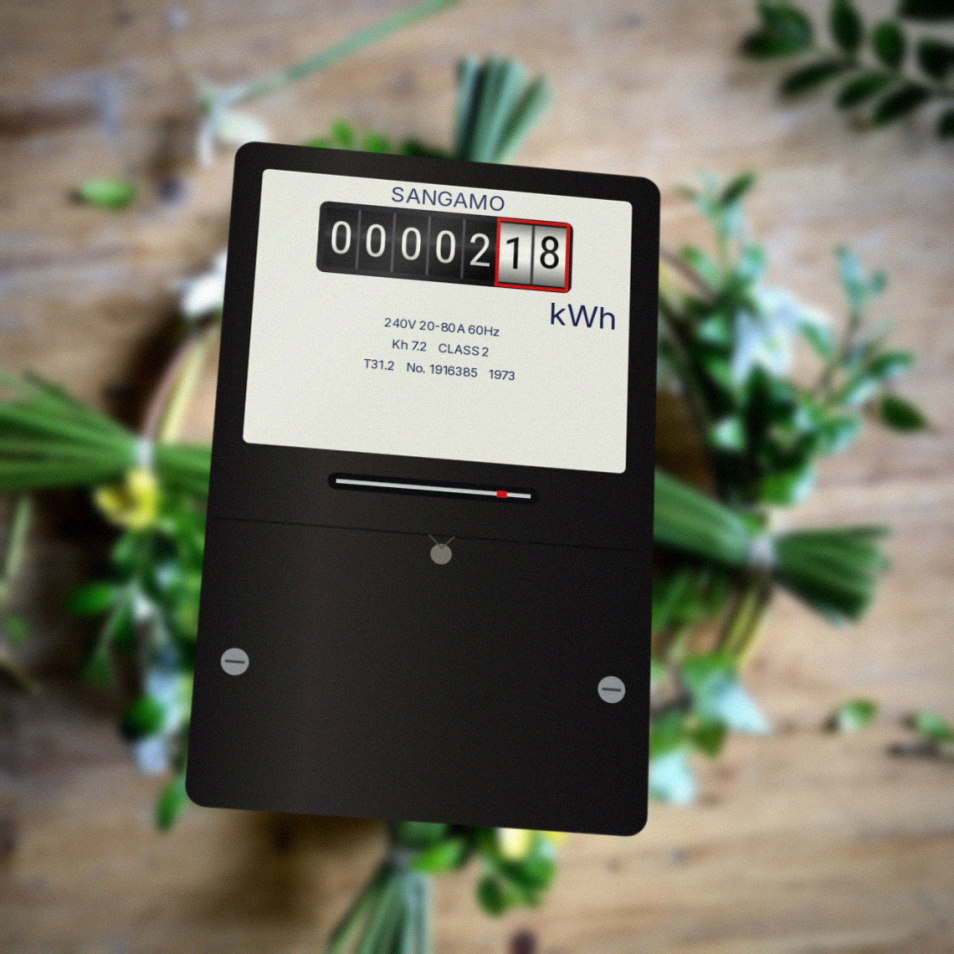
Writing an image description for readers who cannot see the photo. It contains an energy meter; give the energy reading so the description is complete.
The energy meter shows 2.18 kWh
